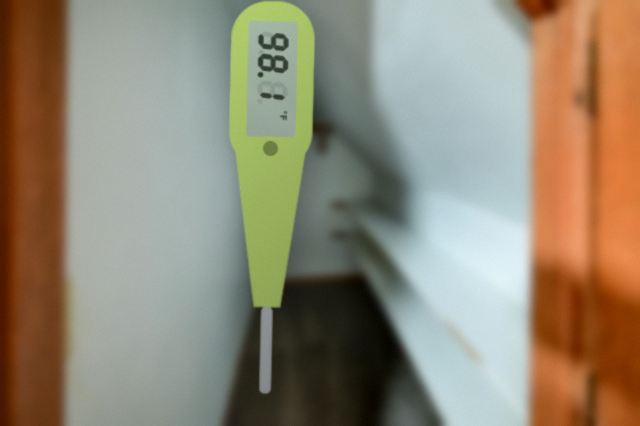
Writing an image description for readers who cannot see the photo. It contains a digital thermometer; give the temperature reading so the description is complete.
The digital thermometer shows 98.1 °F
